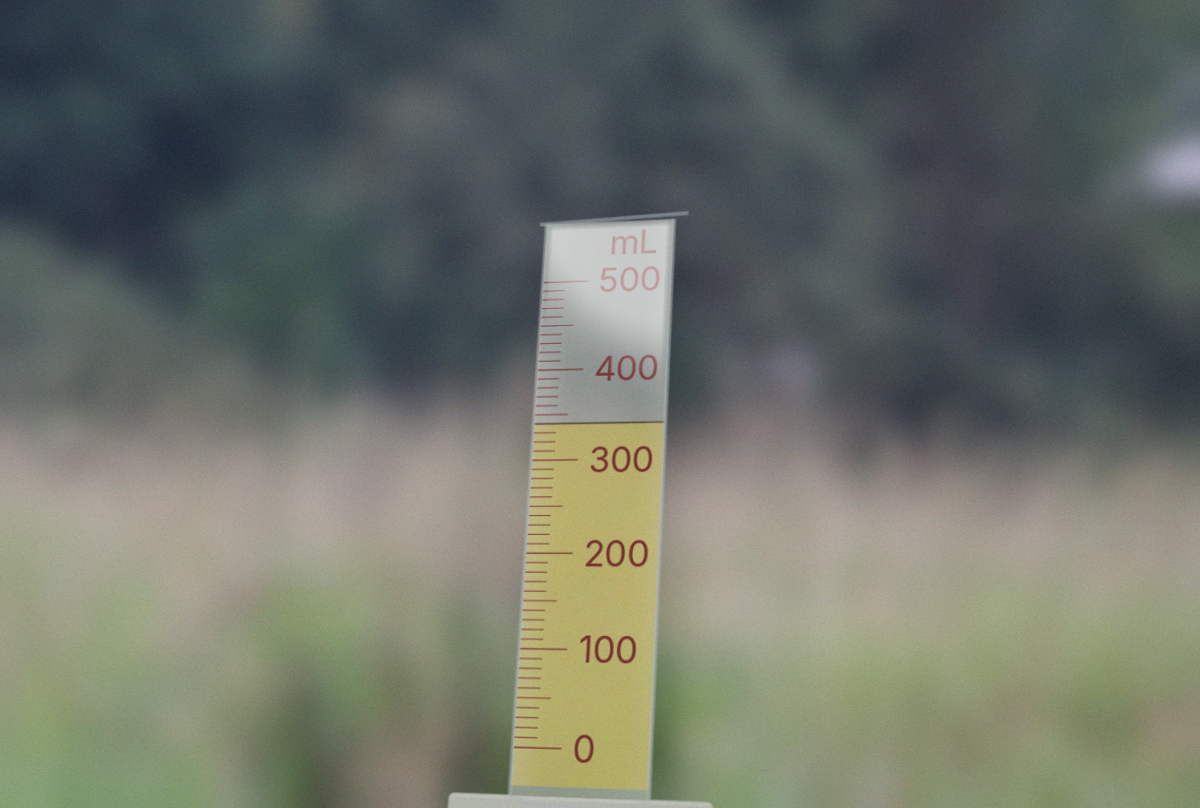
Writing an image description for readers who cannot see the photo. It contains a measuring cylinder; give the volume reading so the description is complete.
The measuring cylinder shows 340 mL
